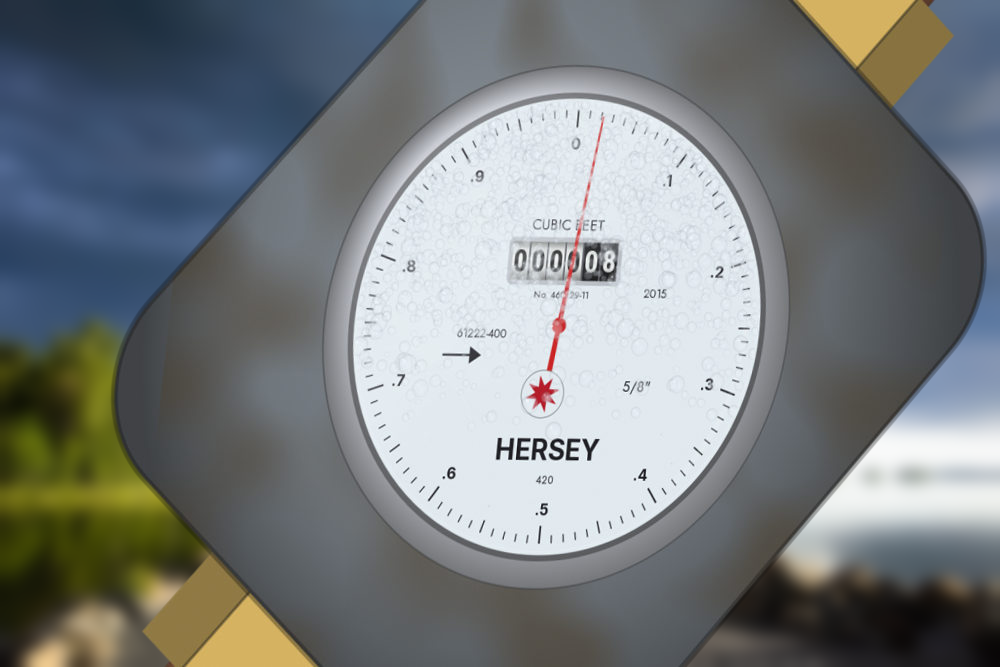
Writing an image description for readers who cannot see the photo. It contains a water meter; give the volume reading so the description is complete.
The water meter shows 8.02 ft³
